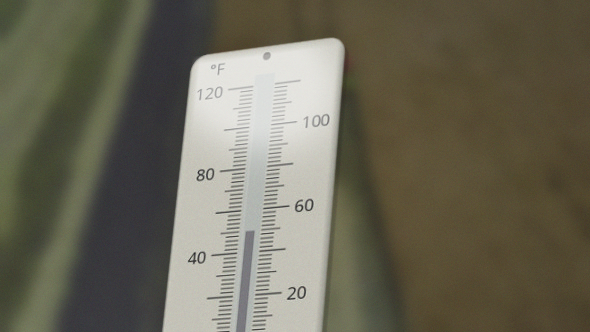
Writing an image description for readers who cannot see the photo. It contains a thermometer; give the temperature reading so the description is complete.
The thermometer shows 50 °F
